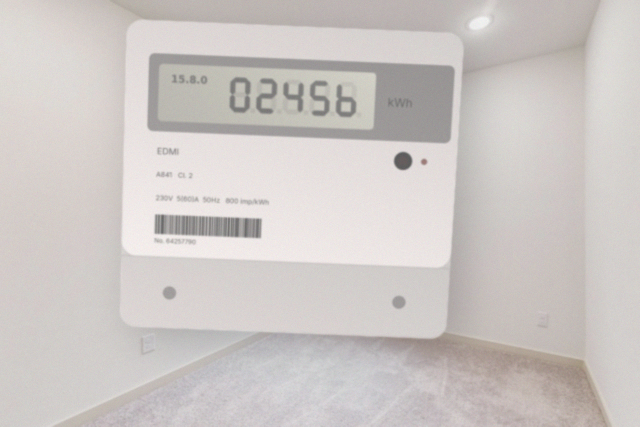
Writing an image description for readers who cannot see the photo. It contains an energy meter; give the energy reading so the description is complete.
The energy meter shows 2456 kWh
